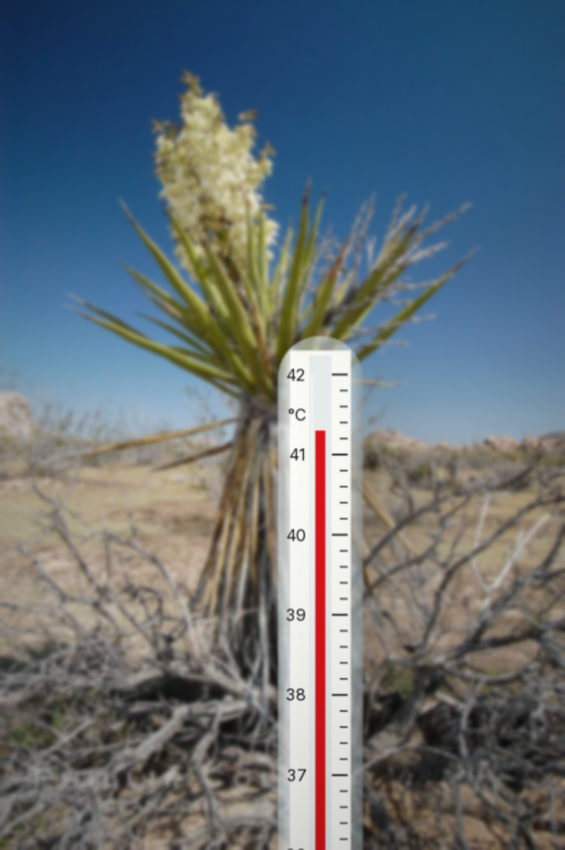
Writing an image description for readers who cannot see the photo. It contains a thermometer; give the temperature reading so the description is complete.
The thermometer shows 41.3 °C
